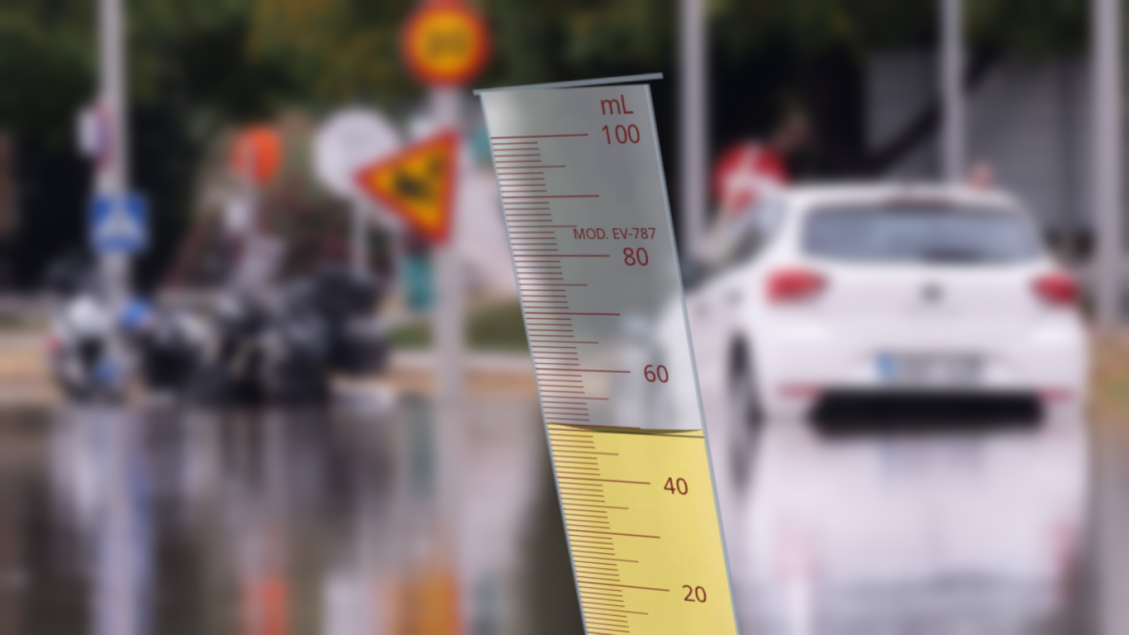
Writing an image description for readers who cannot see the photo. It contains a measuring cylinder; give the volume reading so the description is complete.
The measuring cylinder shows 49 mL
